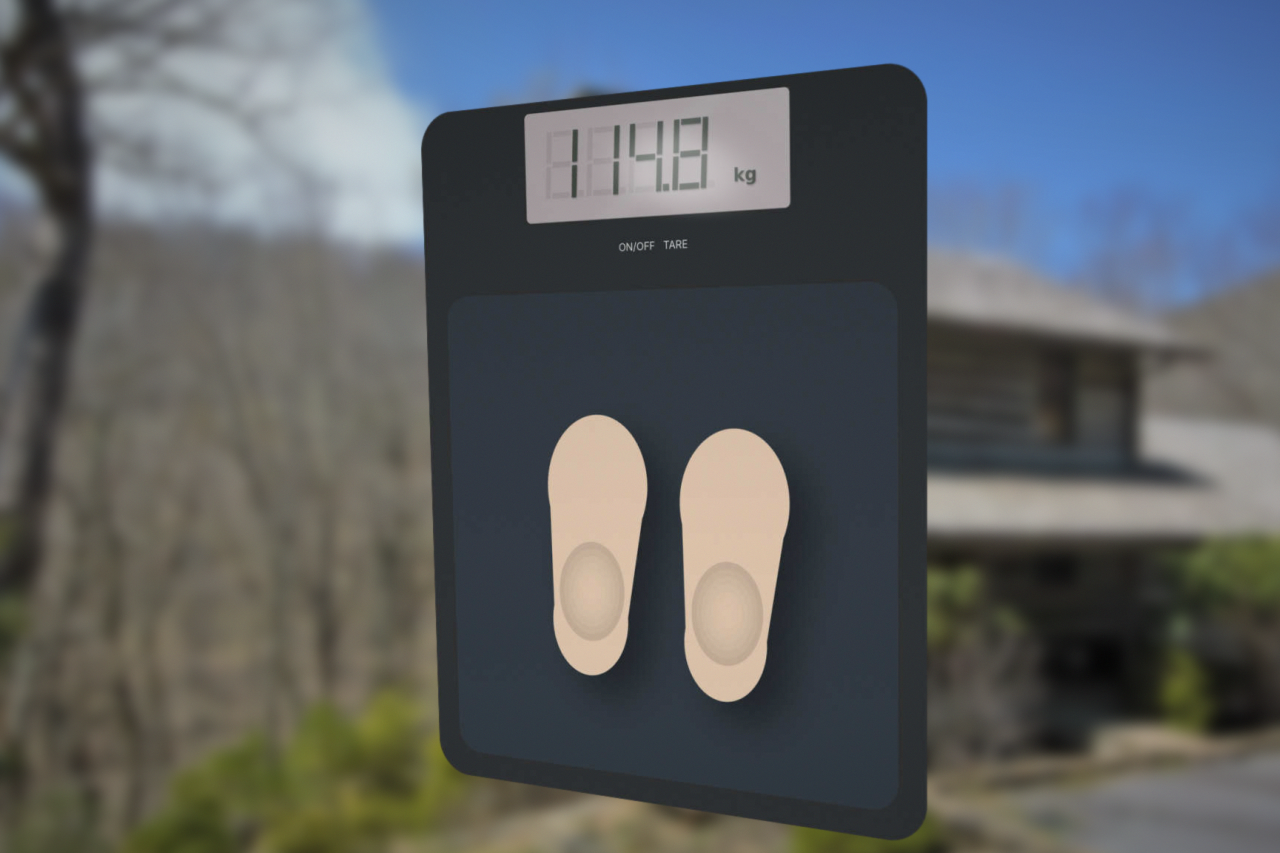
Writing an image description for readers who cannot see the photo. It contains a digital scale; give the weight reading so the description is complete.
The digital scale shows 114.8 kg
